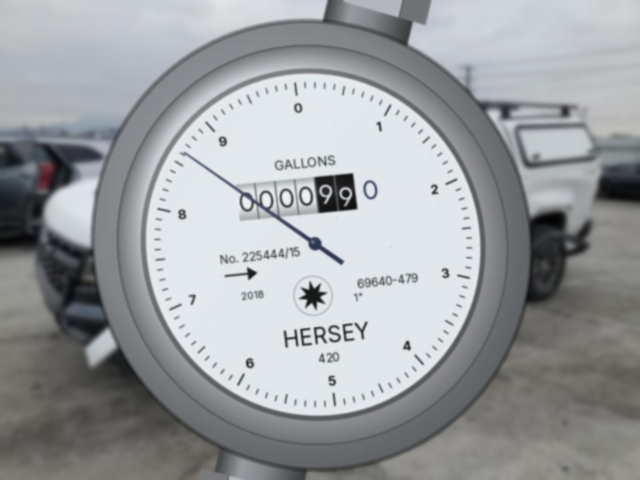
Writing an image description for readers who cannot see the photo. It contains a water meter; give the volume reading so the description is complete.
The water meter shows 988.6 gal
